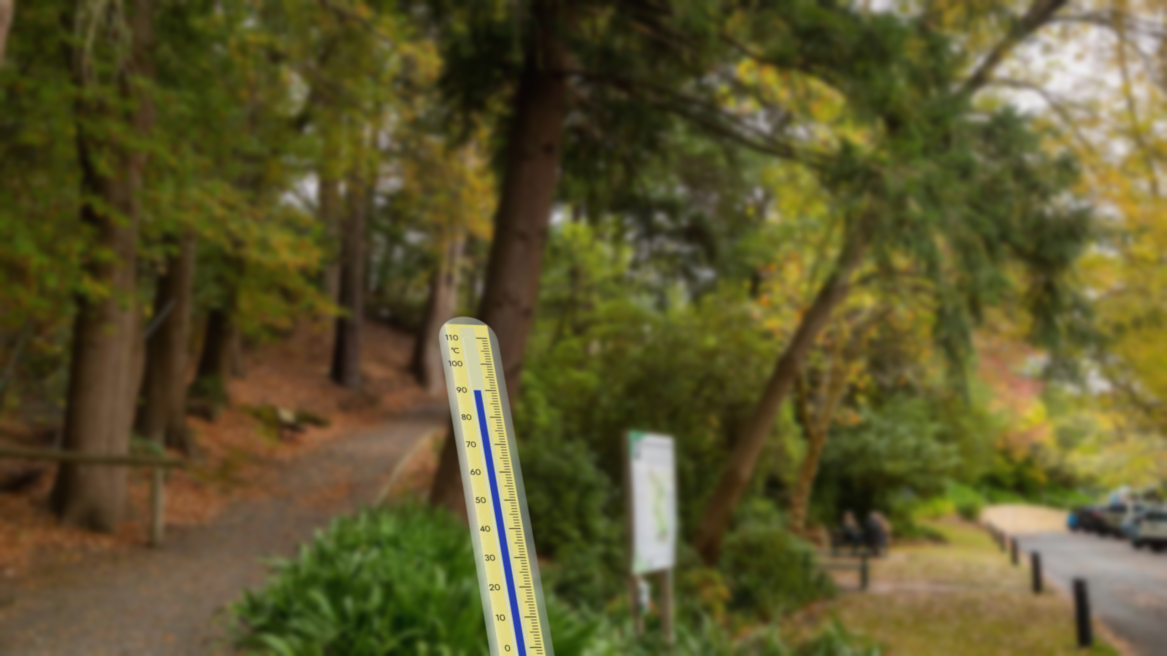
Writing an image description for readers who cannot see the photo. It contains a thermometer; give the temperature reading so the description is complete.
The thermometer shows 90 °C
